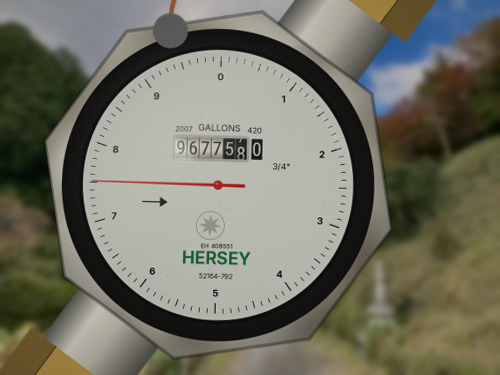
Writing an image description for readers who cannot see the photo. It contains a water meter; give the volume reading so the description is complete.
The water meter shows 9677577.5 gal
